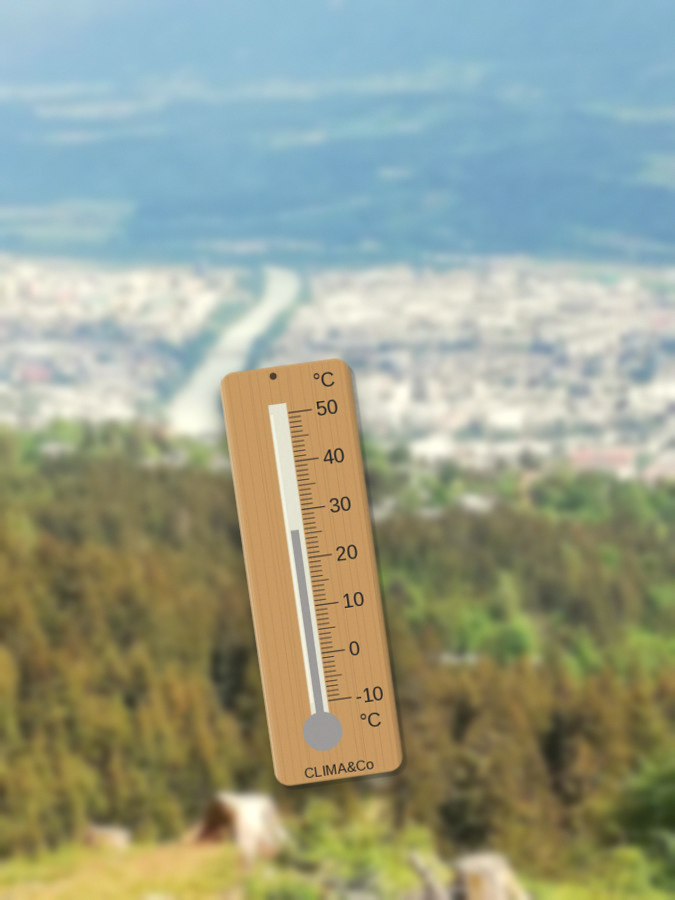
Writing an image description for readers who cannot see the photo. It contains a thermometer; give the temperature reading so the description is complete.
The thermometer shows 26 °C
